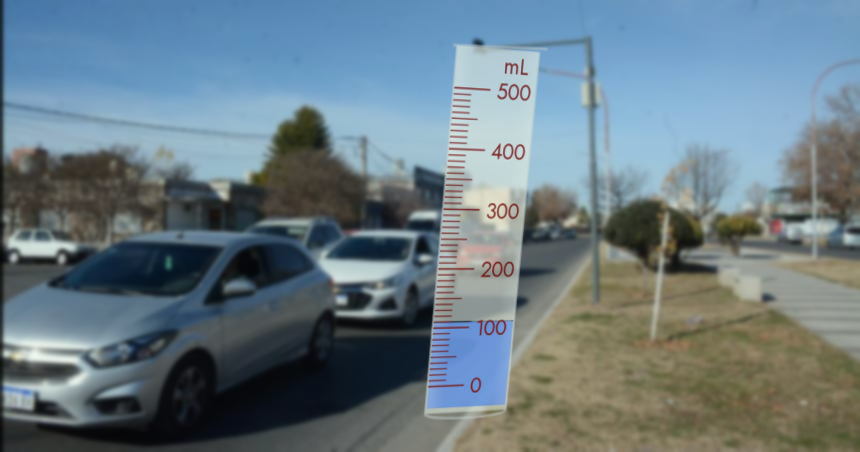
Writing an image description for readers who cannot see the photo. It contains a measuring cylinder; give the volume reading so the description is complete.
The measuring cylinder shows 110 mL
